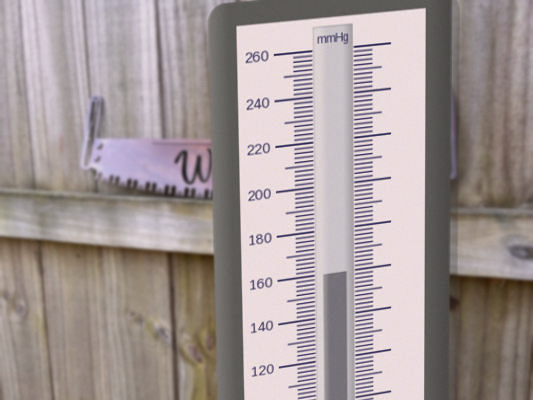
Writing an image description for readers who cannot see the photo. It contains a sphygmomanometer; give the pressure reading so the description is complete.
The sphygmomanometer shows 160 mmHg
